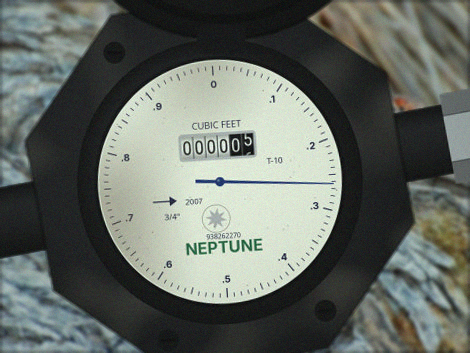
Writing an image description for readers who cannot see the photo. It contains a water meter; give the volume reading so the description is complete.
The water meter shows 5.26 ft³
